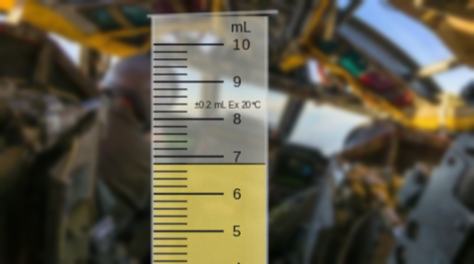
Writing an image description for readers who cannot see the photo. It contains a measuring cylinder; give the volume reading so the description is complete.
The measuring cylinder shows 6.8 mL
